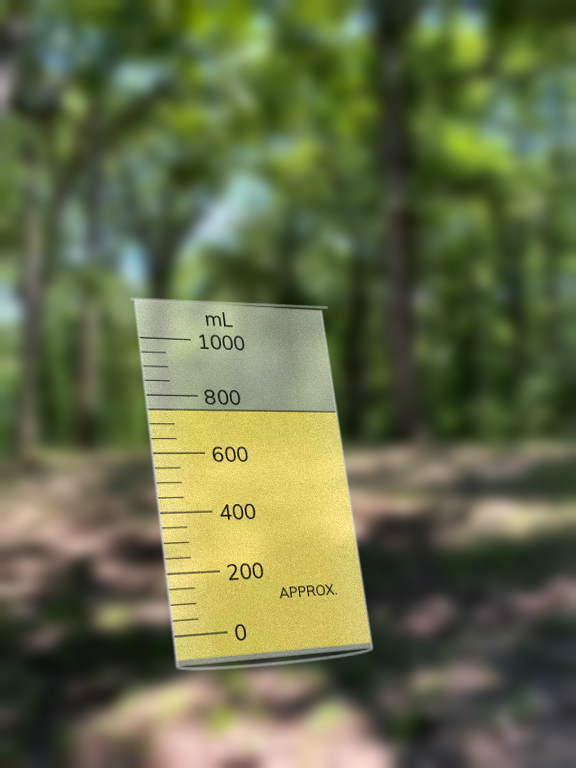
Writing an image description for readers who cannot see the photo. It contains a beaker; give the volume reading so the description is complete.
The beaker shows 750 mL
